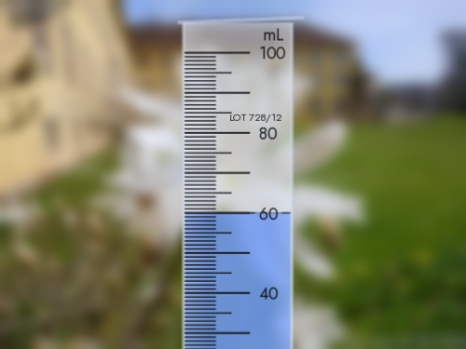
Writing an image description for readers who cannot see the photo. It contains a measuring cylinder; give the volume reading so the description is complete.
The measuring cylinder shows 60 mL
